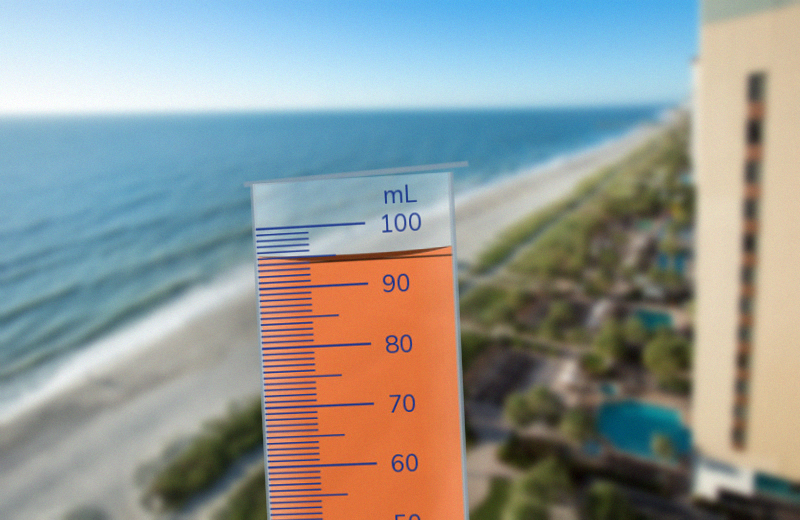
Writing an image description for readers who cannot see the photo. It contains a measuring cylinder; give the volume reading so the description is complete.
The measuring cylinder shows 94 mL
